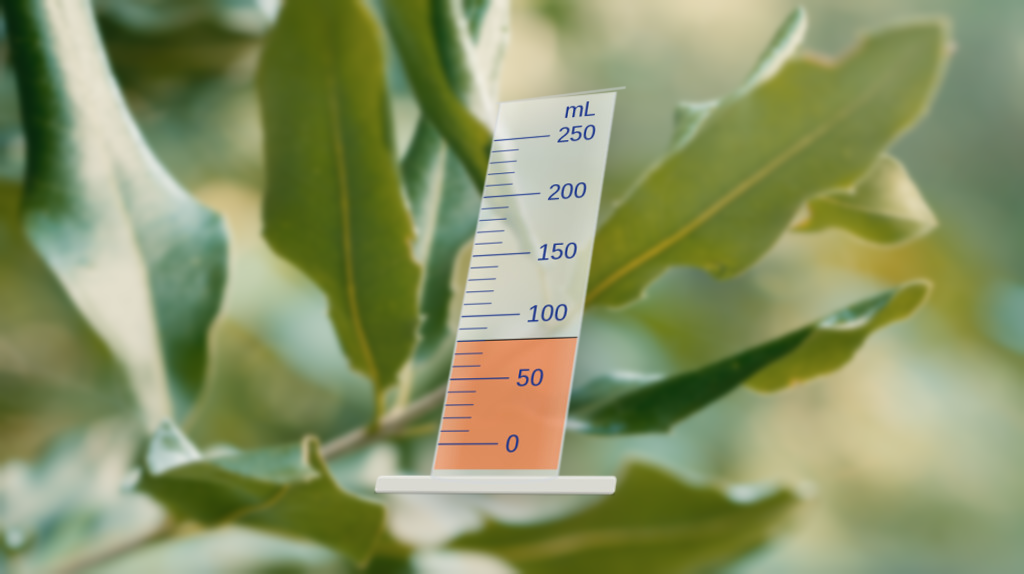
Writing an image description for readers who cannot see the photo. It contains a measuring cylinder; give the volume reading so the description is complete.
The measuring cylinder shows 80 mL
